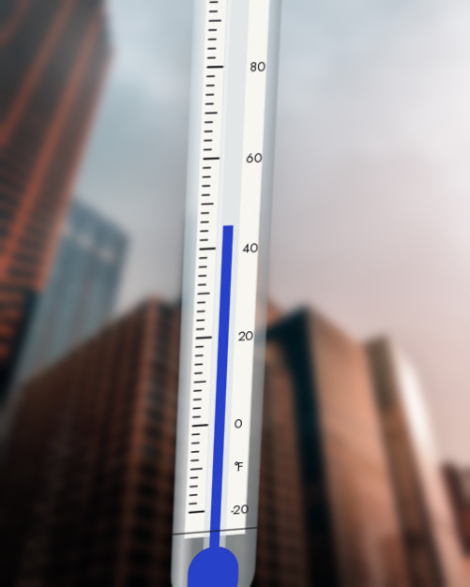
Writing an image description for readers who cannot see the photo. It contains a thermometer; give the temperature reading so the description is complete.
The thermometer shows 45 °F
